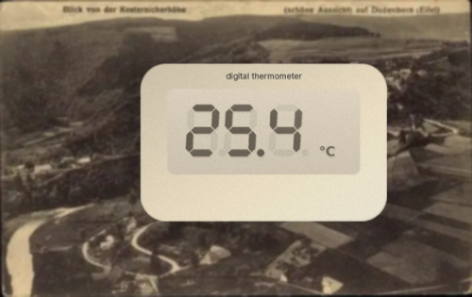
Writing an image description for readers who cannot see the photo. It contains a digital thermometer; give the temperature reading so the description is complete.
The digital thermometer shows 25.4 °C
